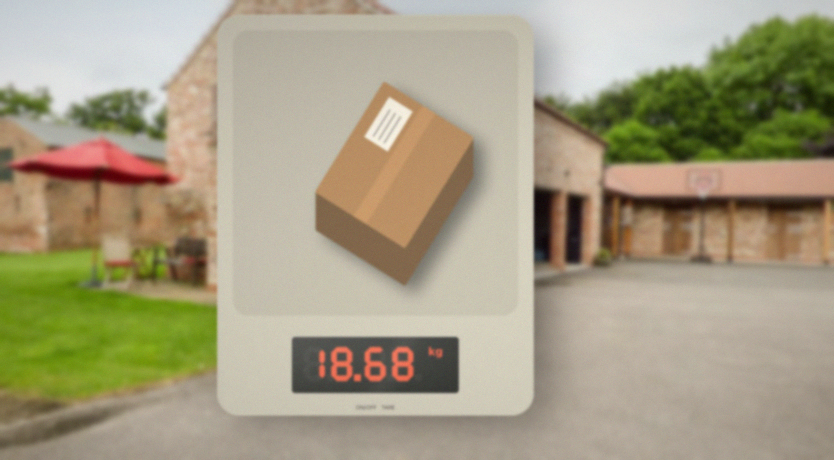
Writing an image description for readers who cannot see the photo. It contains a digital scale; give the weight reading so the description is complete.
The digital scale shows 18.68 kg
